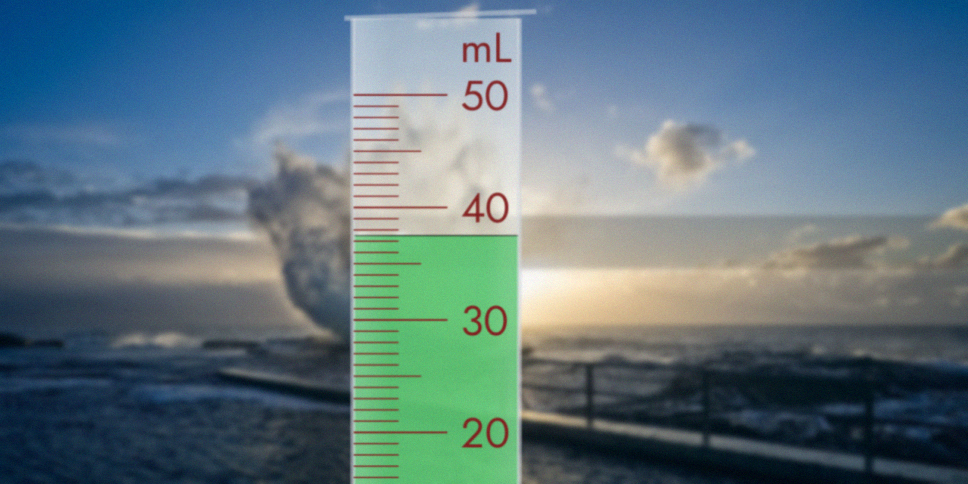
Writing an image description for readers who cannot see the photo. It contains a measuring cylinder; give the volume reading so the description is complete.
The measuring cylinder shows 37.5 mL
